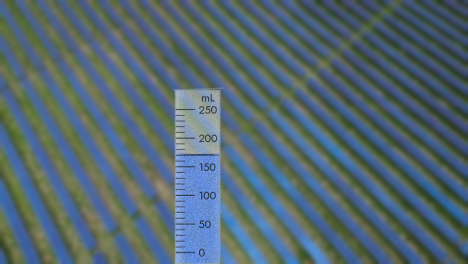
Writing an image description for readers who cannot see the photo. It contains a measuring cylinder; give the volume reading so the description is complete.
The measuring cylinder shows 170 mL
